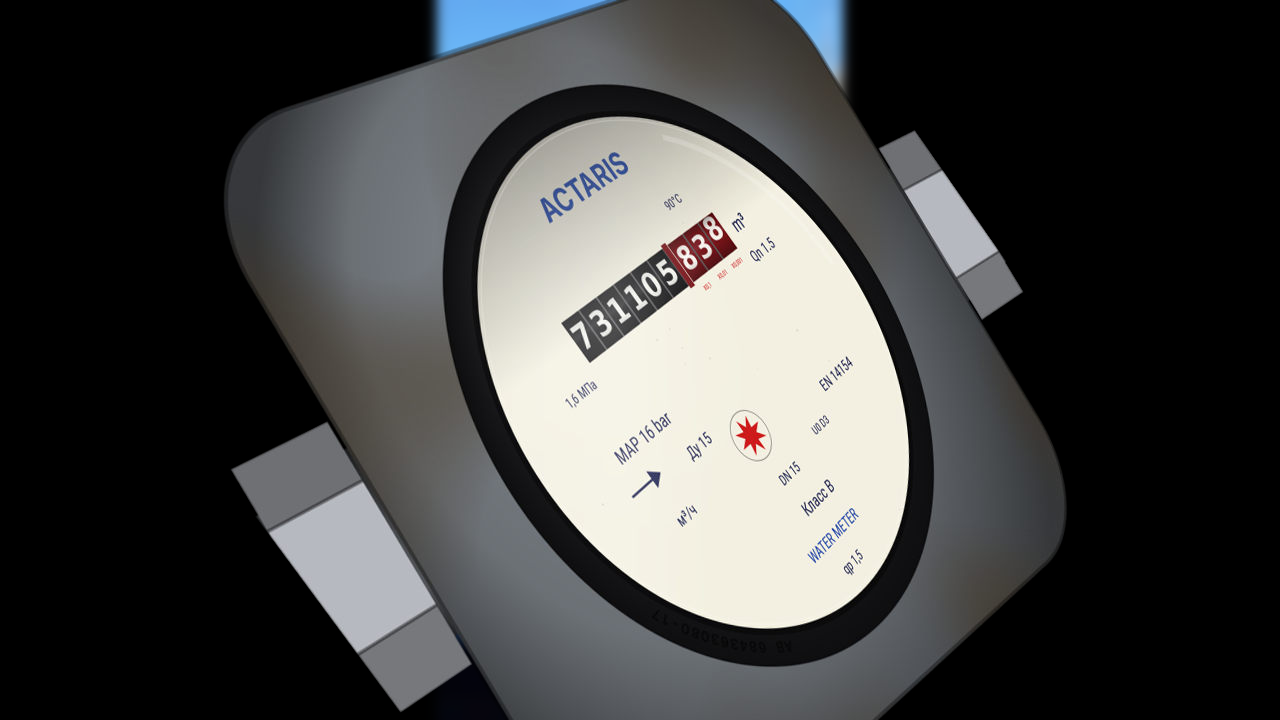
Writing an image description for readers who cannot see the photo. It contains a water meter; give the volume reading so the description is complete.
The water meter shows 731105.838 m³
